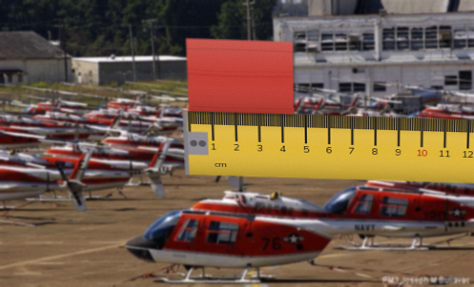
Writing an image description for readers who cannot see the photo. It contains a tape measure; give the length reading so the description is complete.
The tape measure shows 4.5 cm
